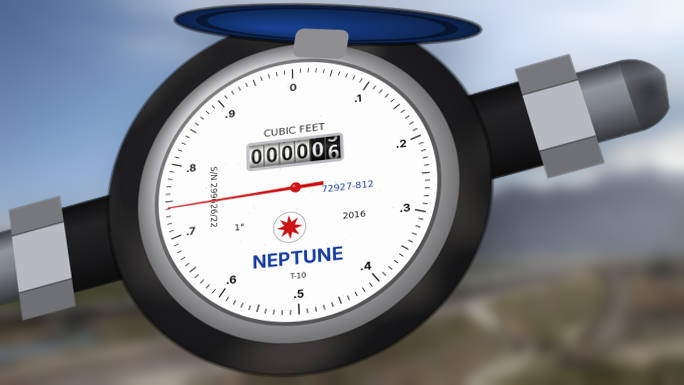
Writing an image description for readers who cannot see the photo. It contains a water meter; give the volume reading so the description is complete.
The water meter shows 5.74 ft³
